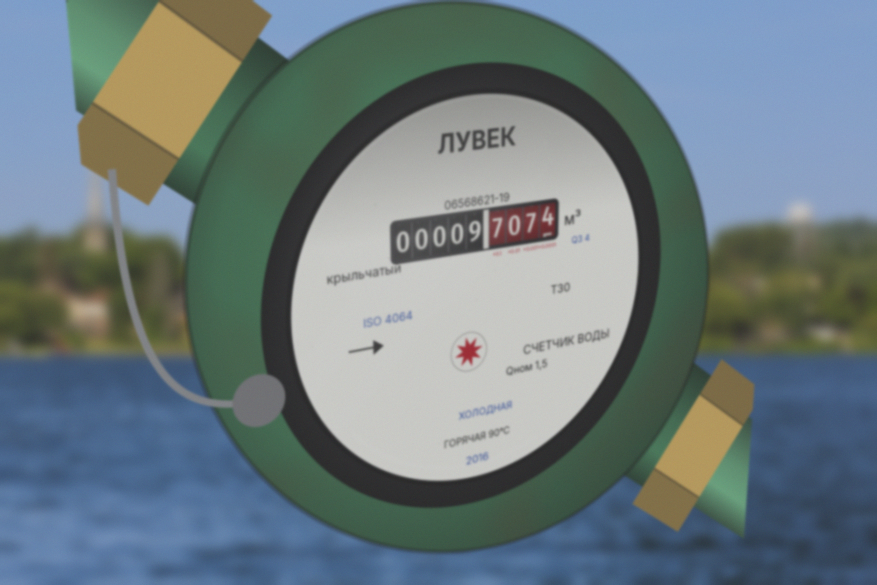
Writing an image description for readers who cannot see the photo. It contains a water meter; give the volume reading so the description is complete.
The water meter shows 9.7074 m³
